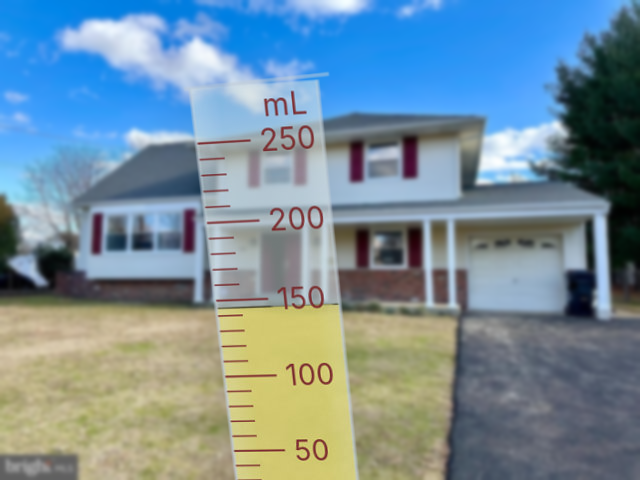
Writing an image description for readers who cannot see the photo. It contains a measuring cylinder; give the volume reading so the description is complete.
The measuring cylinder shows 145 mL
